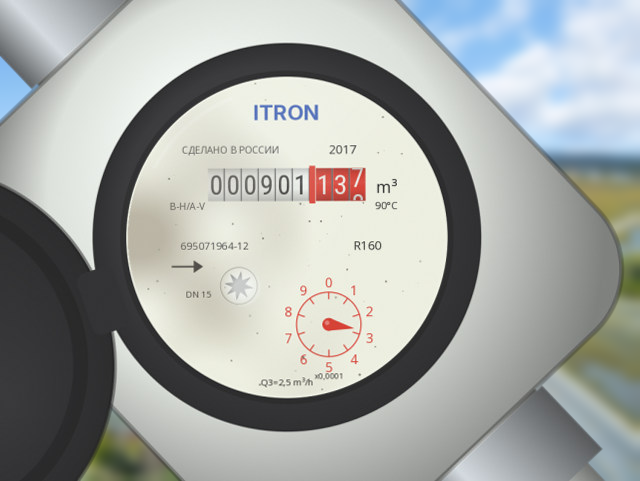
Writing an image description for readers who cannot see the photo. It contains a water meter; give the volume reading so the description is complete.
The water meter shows 901.1372 m³
